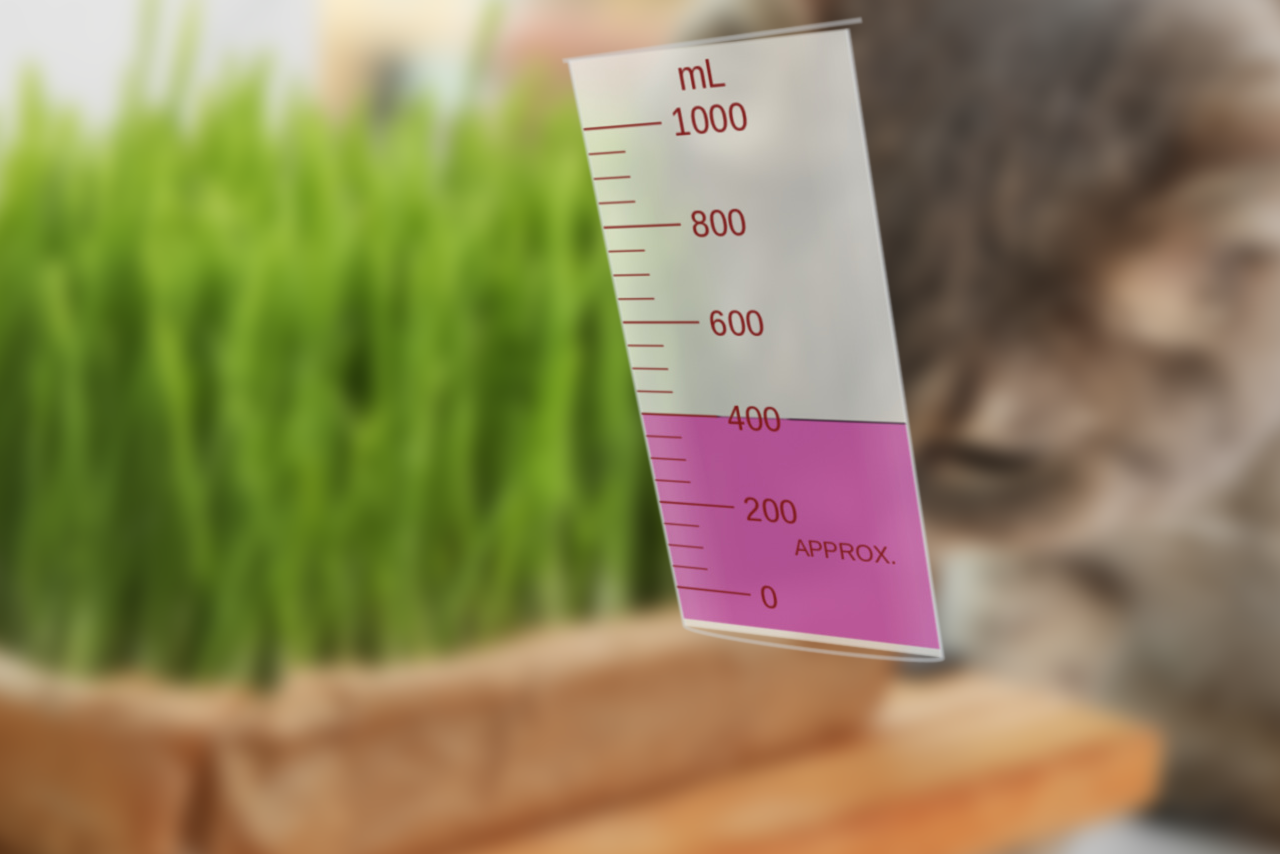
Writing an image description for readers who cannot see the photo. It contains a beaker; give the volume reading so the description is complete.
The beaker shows 400 mL
